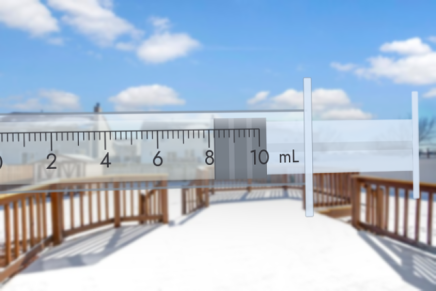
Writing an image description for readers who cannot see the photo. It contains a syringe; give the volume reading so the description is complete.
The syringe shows 8.2 mL
